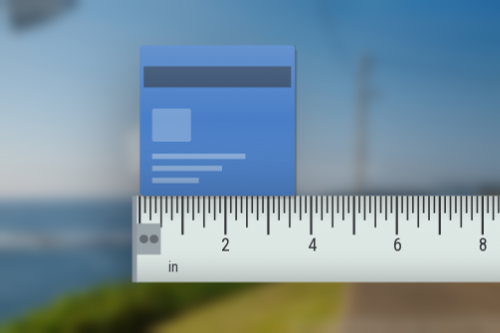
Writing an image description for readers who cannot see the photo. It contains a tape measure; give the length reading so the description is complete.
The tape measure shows 3.625 in
